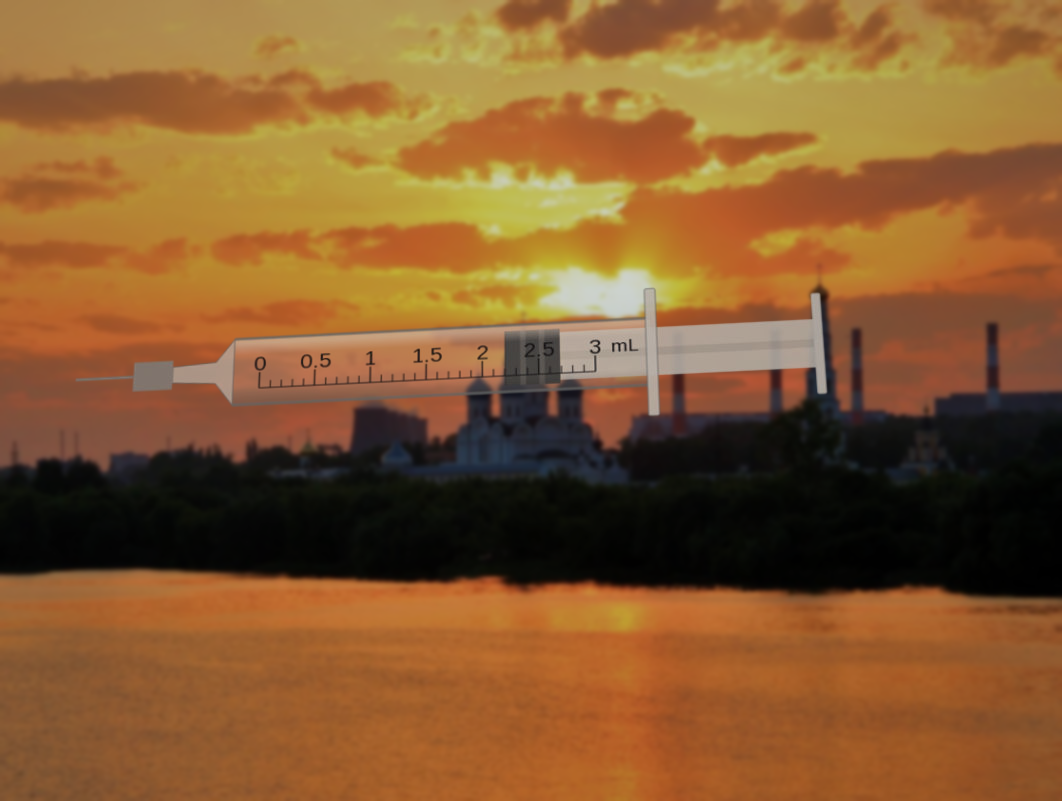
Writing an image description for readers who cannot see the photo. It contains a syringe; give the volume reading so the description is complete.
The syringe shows 2.2 mL
